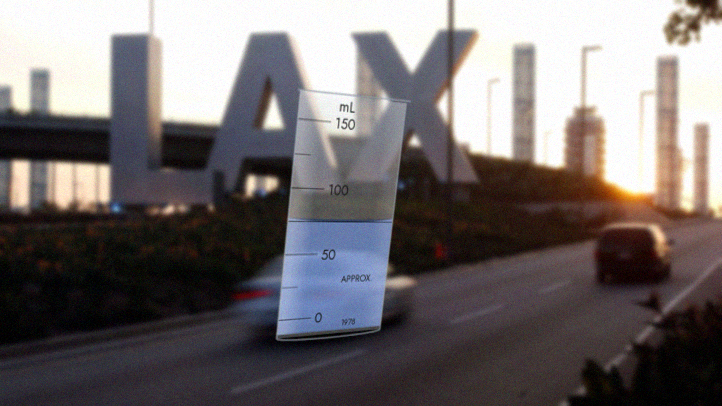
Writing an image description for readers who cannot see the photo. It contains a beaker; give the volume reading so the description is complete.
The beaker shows 75 mL
